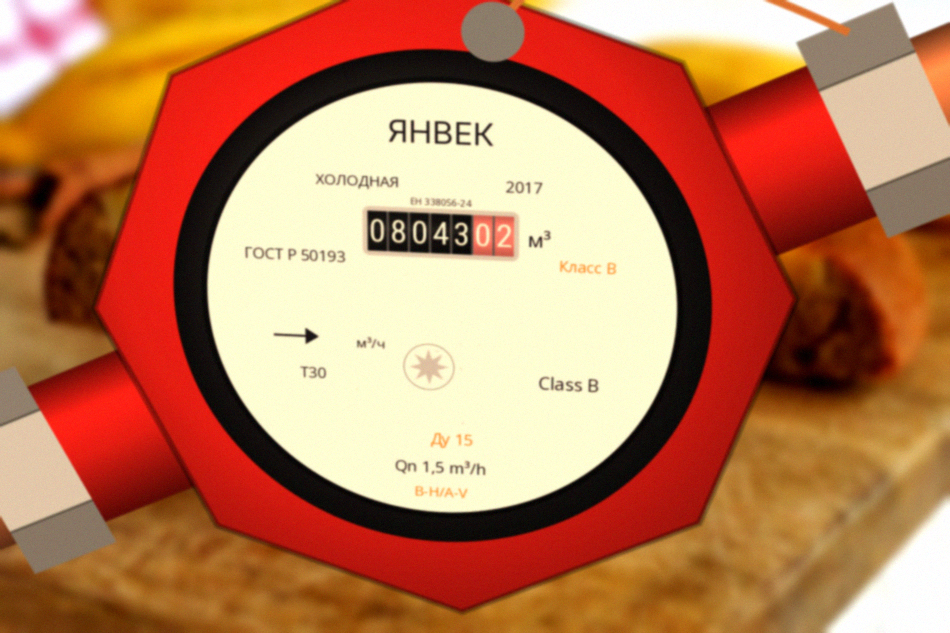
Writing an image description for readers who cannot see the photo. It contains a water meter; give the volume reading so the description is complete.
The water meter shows 8043.02 m³
